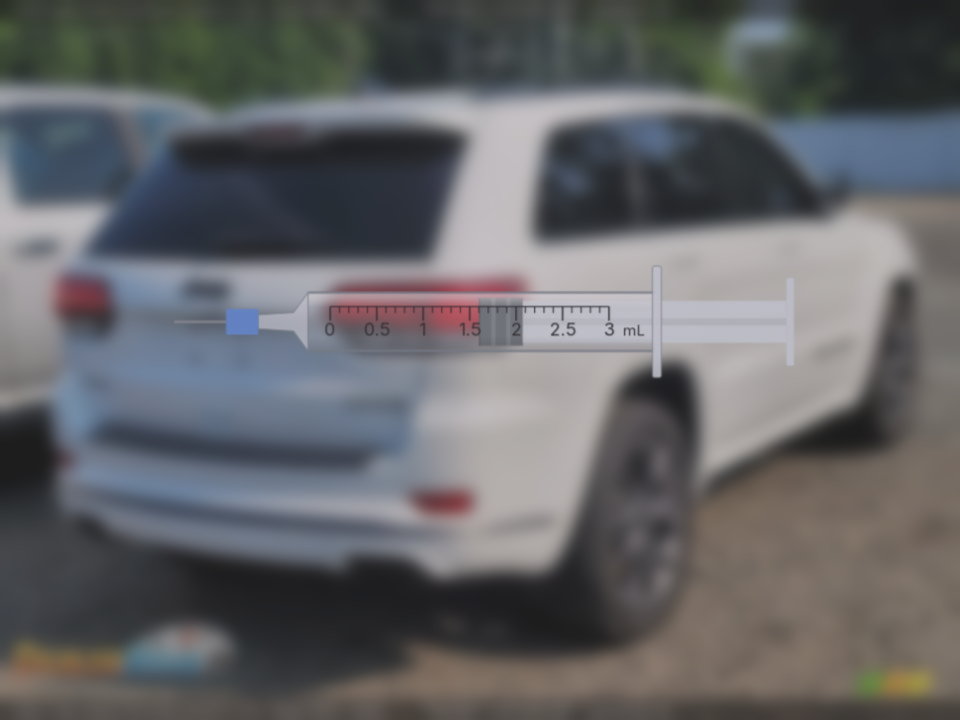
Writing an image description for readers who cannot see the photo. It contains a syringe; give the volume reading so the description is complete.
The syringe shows 1.6 mL
